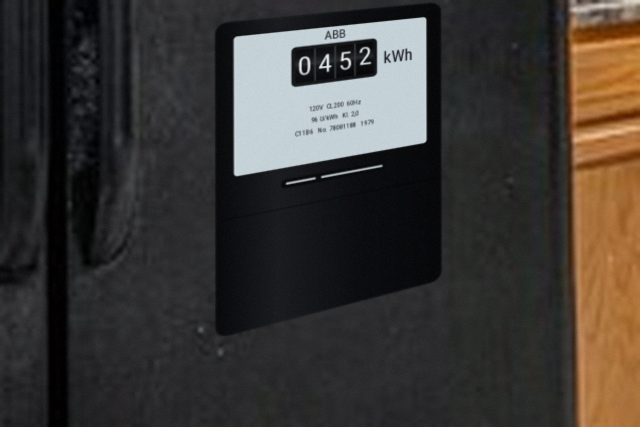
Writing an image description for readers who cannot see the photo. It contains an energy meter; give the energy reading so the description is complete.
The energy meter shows 452 kWh
